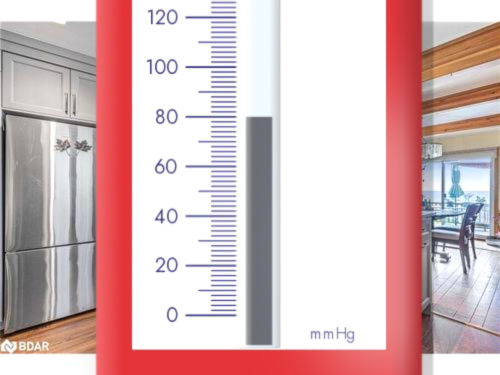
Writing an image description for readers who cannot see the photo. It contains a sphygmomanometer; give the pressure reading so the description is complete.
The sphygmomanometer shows 80 mmHg
